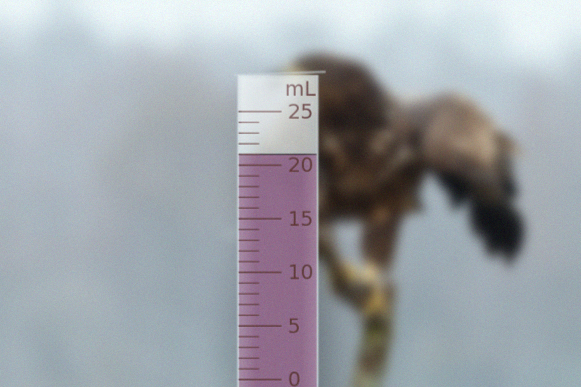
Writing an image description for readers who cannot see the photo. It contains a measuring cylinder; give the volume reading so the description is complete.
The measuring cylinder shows 21 mL
